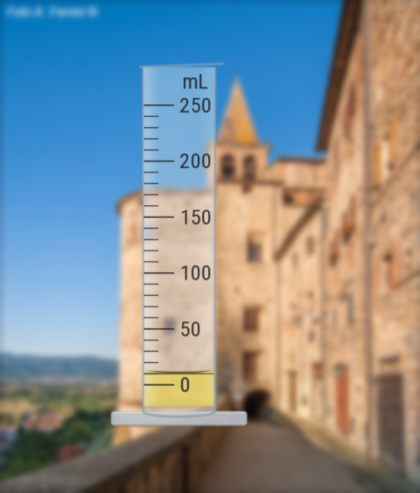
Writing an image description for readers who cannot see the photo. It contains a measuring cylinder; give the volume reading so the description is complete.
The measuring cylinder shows 10 mL
